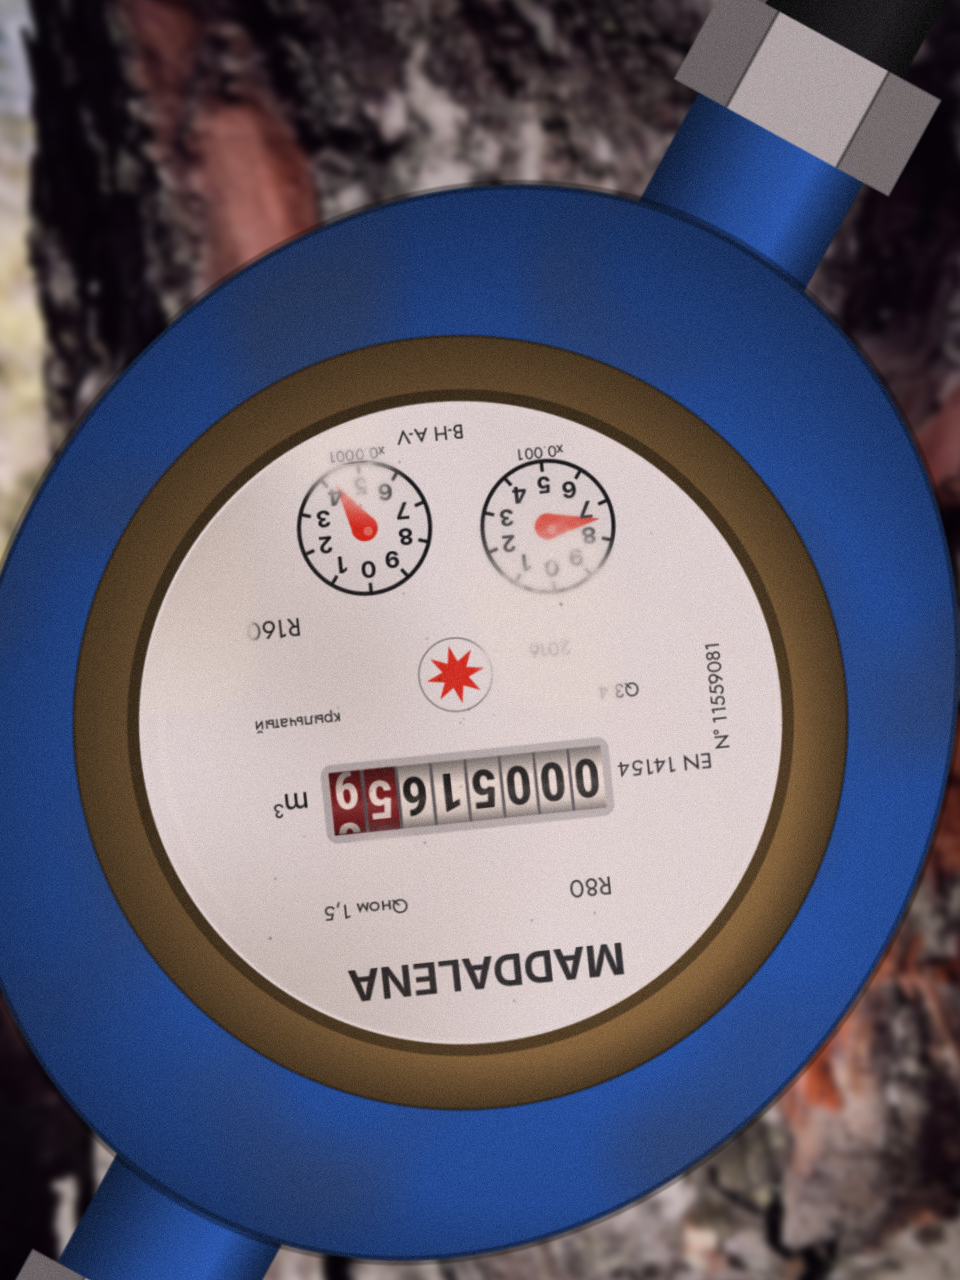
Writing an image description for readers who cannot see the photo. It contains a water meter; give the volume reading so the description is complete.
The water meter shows 516.5874 m³
